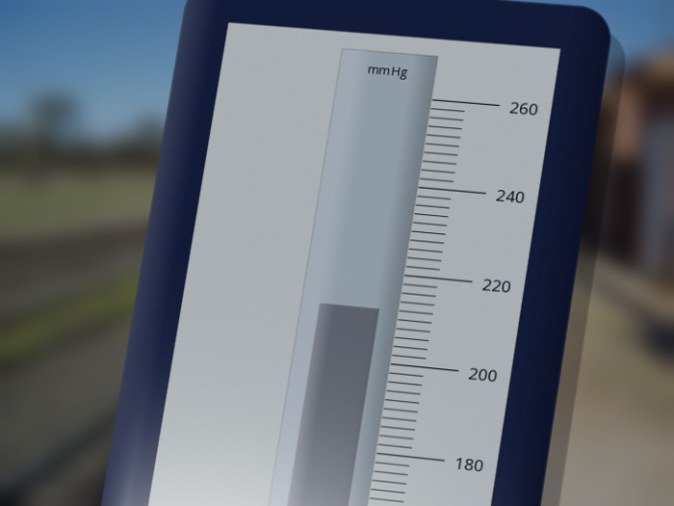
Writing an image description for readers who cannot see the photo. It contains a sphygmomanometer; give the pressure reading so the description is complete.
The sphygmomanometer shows 212 mmHg
